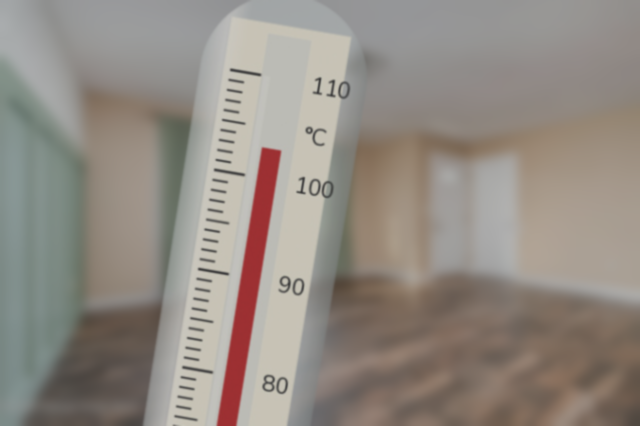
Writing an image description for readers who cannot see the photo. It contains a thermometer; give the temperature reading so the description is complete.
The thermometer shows 103 °C
